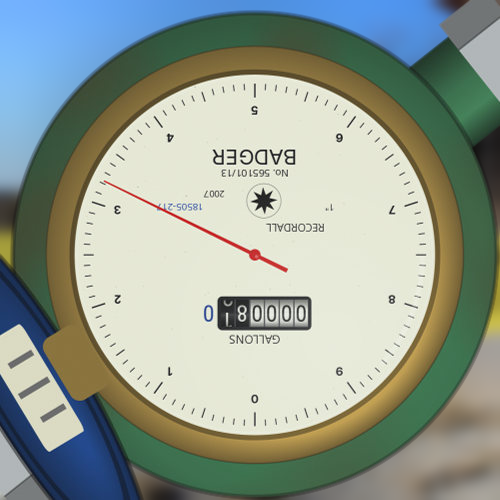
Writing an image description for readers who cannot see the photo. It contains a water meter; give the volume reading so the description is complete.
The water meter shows 813.2 gal
